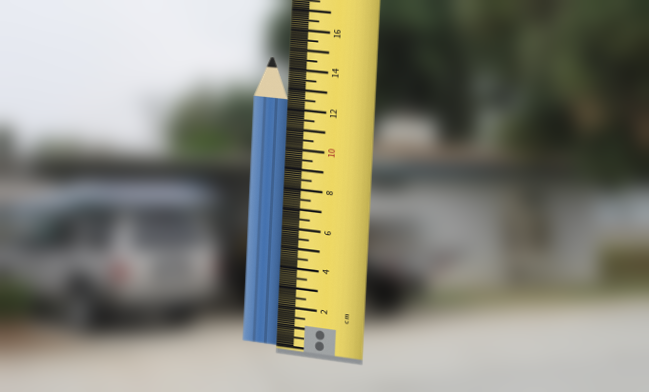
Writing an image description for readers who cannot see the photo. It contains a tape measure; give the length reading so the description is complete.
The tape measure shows 14.5 cm
